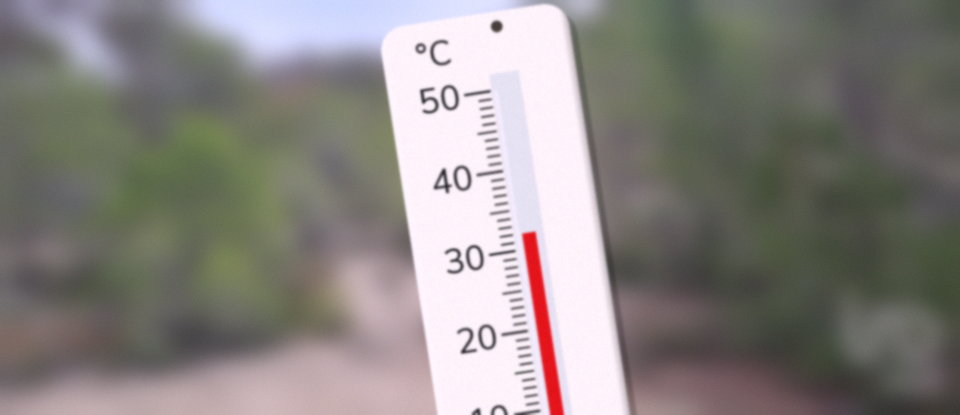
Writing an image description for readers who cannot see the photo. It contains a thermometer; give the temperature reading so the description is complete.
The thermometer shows 32 °C
